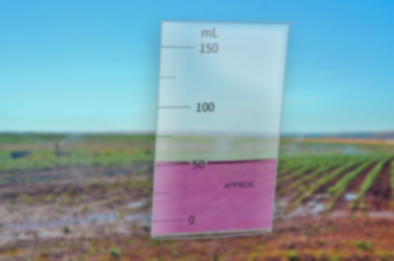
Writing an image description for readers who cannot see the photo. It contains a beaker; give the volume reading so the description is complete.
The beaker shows 50 mL
